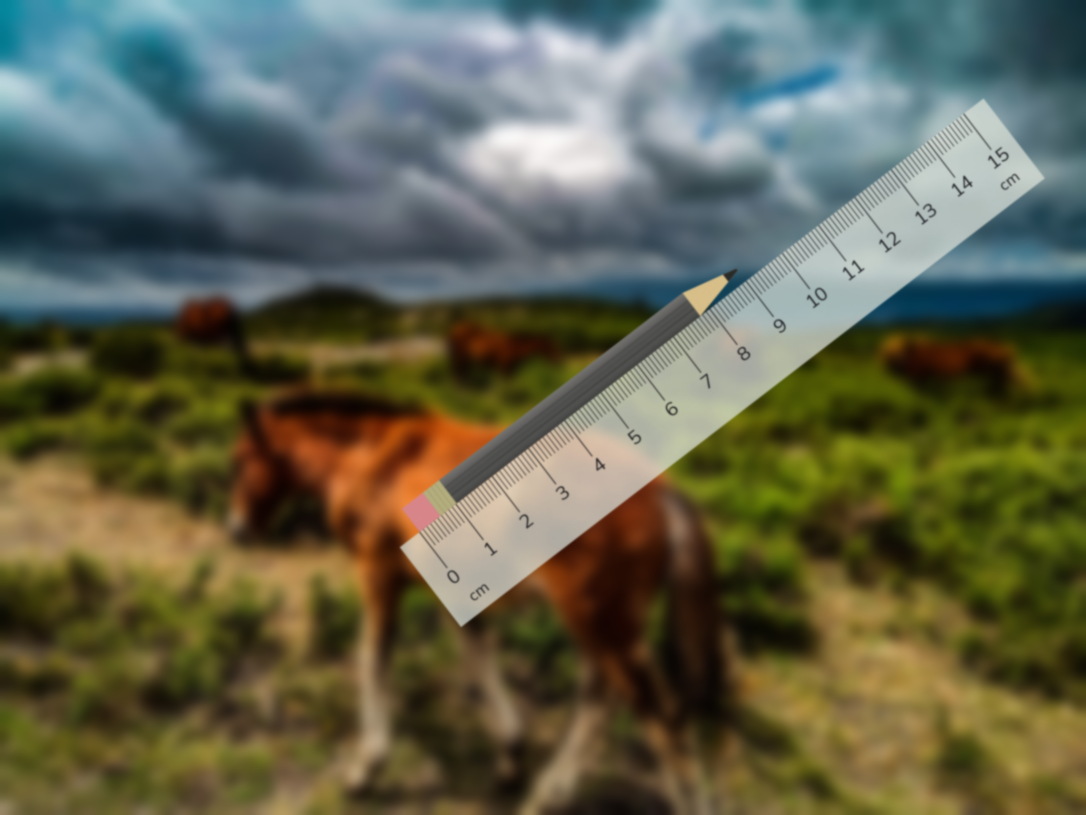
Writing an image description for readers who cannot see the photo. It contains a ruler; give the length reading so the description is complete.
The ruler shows 9 cm
